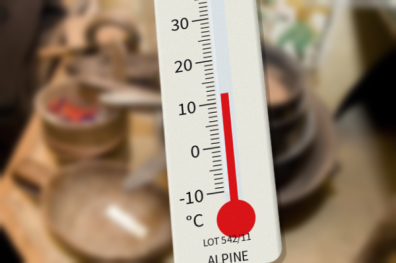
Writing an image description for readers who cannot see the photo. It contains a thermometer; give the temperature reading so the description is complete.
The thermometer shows 12 °C
